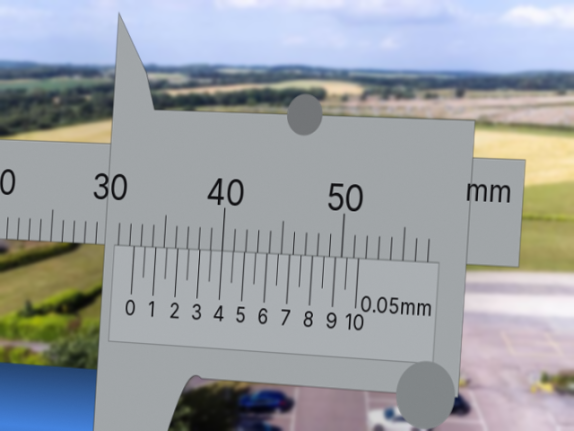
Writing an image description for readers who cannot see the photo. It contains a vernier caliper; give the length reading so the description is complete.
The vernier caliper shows 32.4 mm
